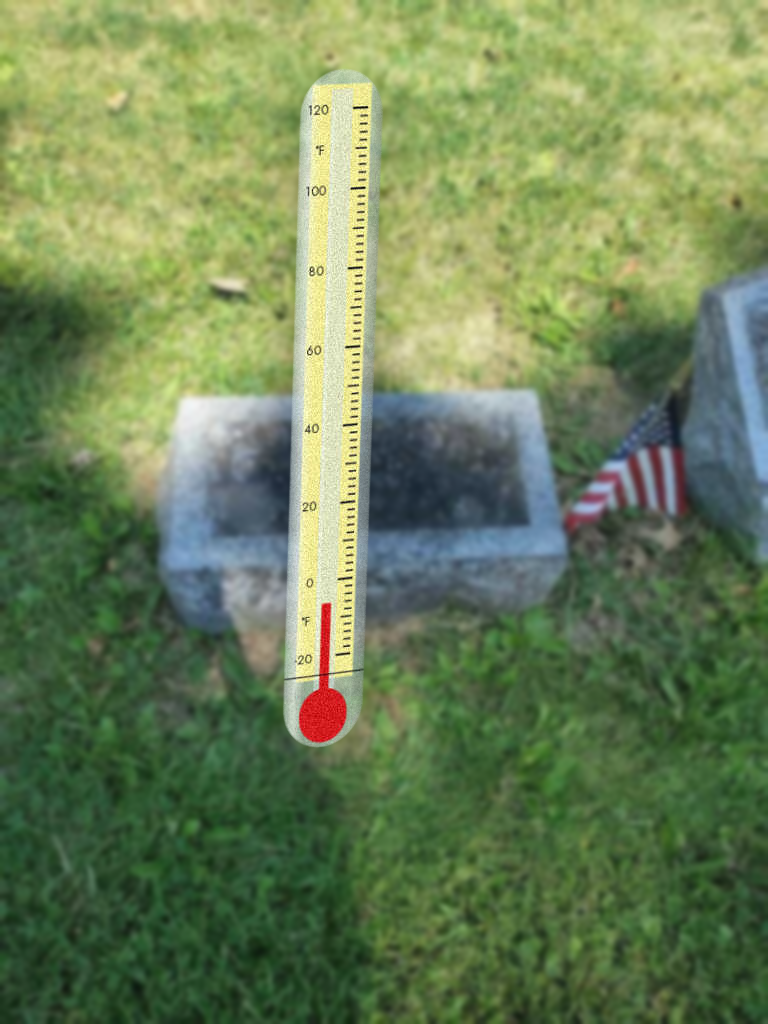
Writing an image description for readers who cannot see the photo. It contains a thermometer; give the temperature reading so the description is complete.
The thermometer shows -6 °F
